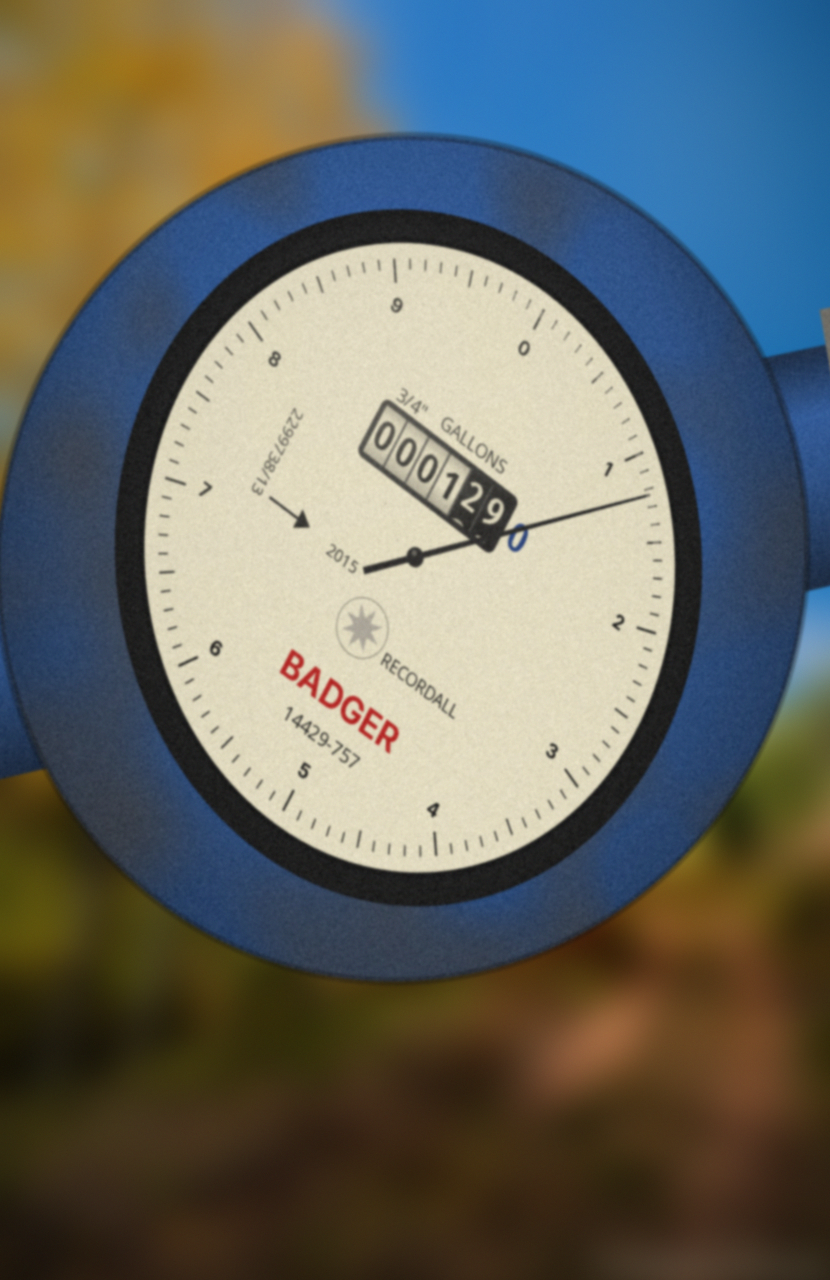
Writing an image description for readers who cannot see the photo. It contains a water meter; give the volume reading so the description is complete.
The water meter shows 1291.2 gal
